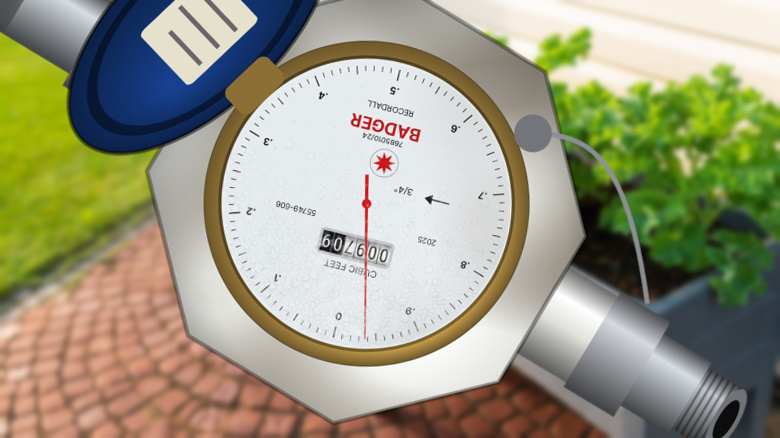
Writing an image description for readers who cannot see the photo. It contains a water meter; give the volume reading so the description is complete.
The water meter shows 9708.96 ft³
